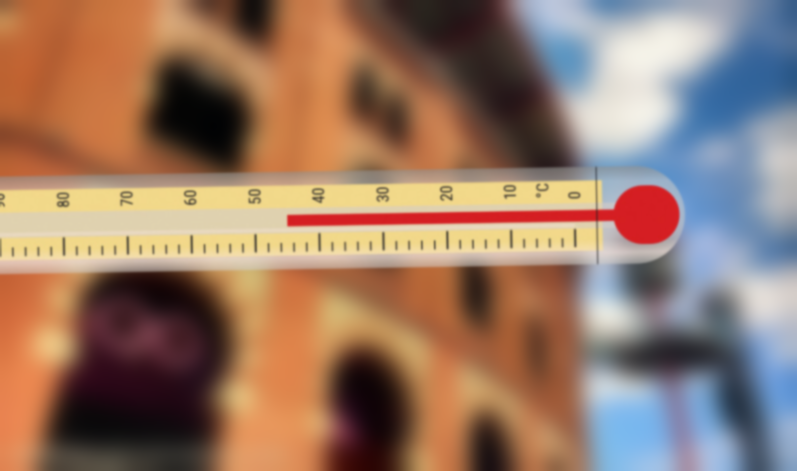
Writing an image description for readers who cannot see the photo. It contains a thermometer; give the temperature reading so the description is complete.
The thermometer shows 45 °C
